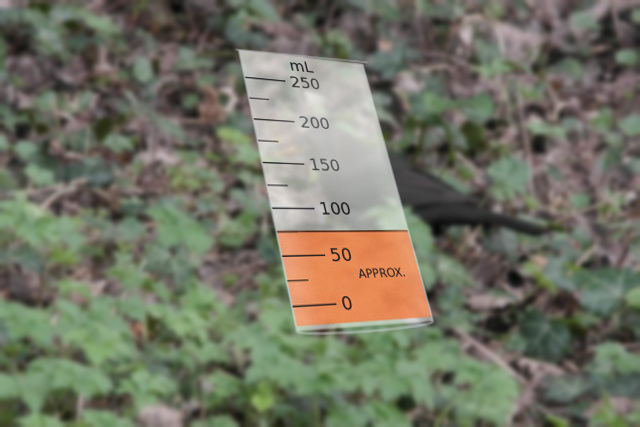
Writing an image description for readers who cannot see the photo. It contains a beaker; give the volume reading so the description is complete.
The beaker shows 75 mL
